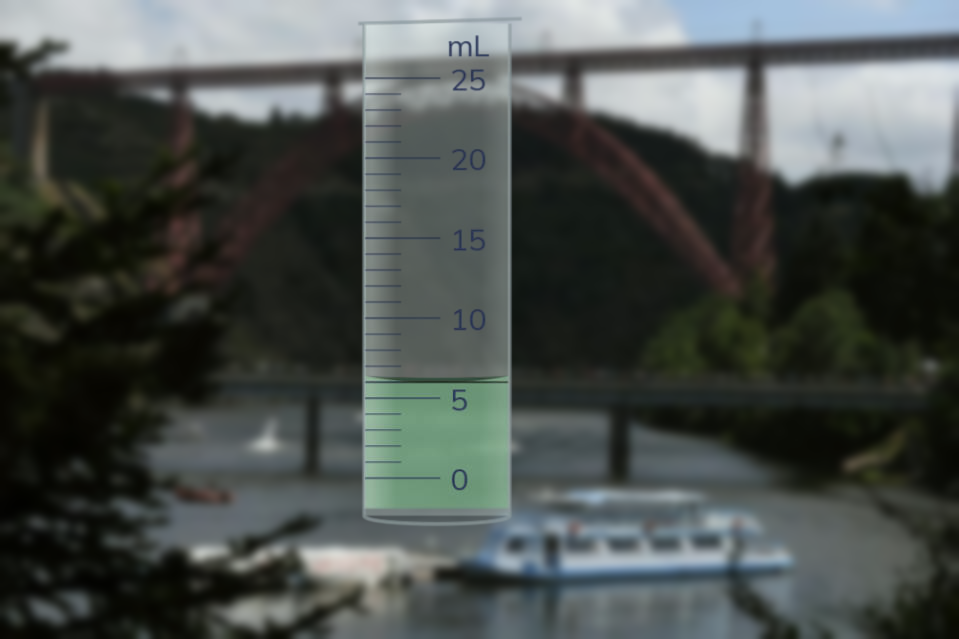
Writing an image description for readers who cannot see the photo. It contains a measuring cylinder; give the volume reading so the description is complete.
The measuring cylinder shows 6 mL
